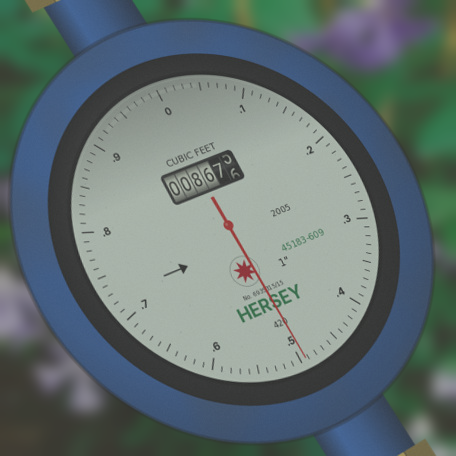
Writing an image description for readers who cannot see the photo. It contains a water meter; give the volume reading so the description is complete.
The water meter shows 8675.49 ft³
